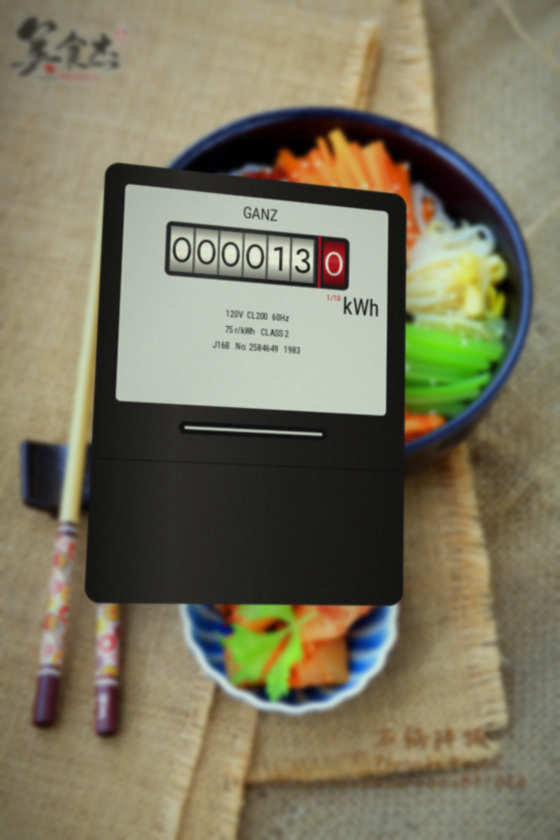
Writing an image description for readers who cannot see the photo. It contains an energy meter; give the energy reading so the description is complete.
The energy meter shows 13.0 kWh
